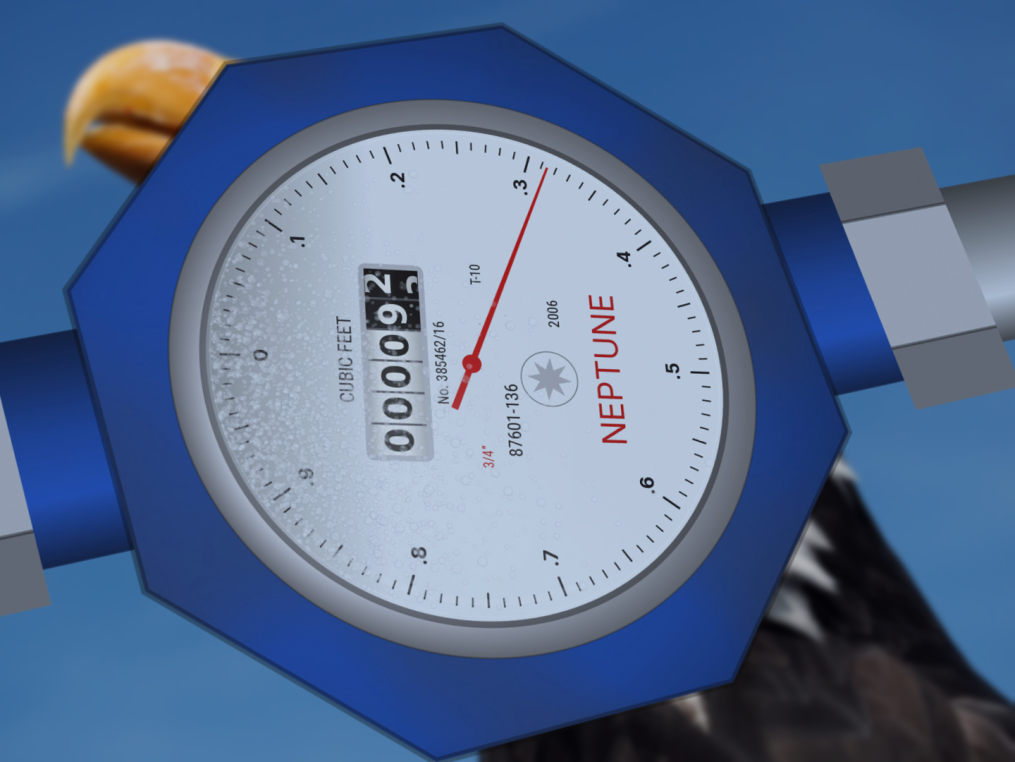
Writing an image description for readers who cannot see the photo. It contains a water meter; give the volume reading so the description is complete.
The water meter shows 92.31 ft³
